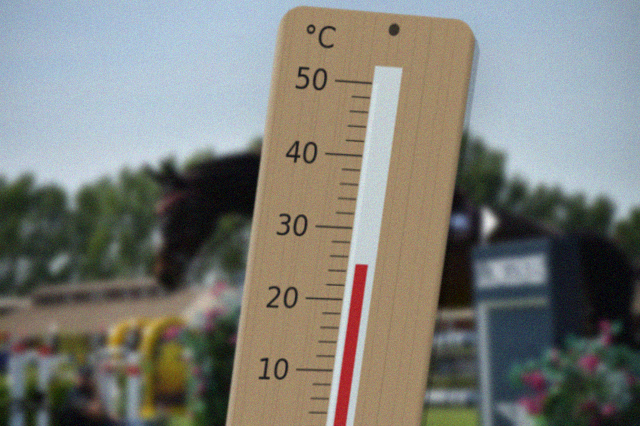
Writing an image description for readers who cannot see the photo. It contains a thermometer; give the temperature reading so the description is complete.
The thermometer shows 25 °C
